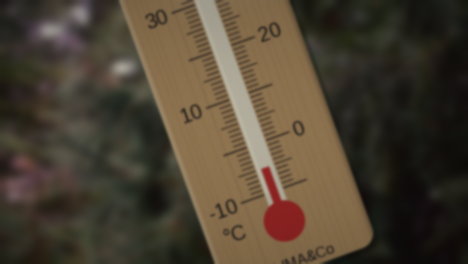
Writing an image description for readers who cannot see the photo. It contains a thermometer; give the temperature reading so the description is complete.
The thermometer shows -5 °C
